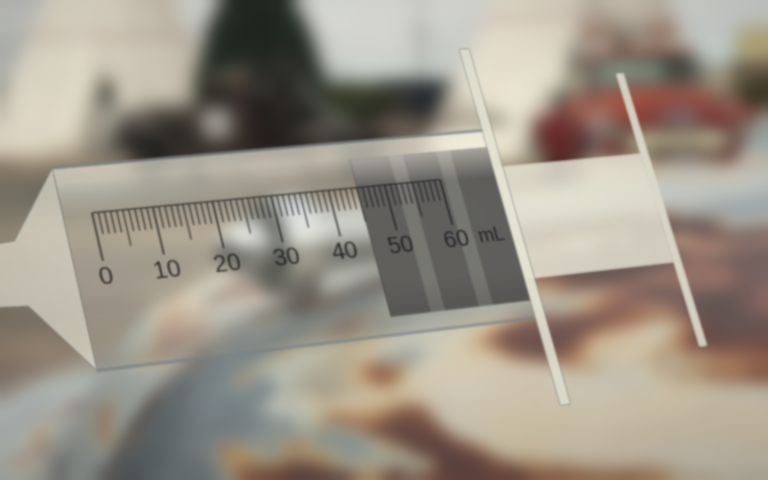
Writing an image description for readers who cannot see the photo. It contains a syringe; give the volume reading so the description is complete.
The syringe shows 45 mL
